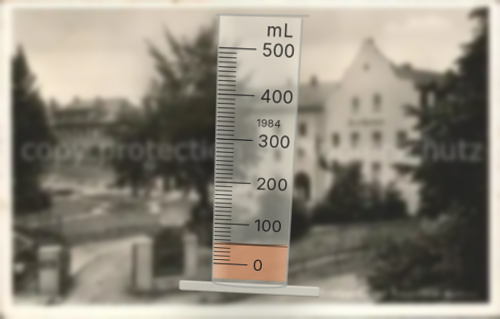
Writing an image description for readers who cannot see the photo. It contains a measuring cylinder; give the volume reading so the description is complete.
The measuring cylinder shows 50 mL
